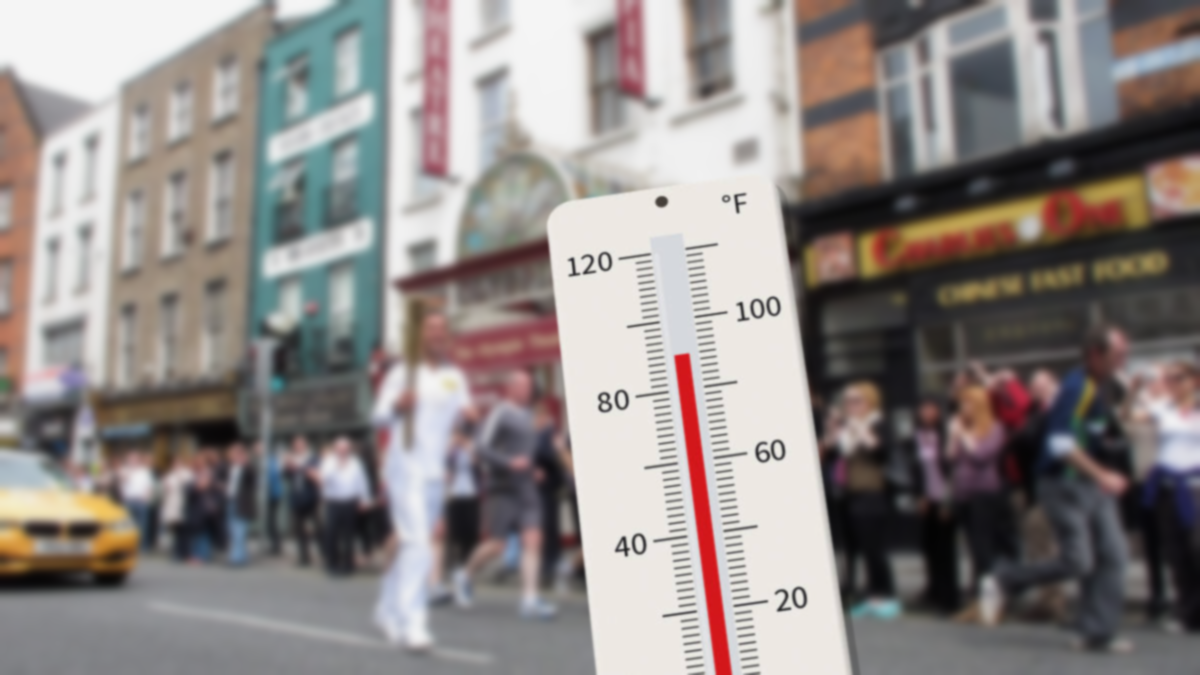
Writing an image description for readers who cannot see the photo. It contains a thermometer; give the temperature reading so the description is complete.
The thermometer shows 90 °F
